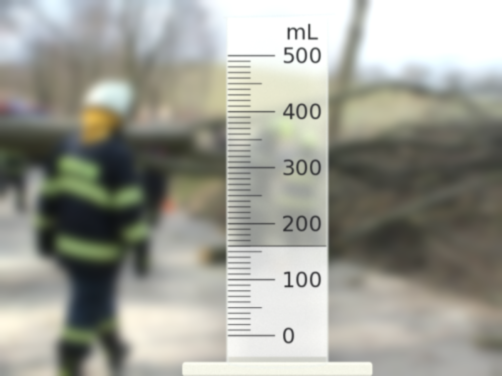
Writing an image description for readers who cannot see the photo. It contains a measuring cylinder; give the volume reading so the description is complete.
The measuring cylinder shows 160 mL
